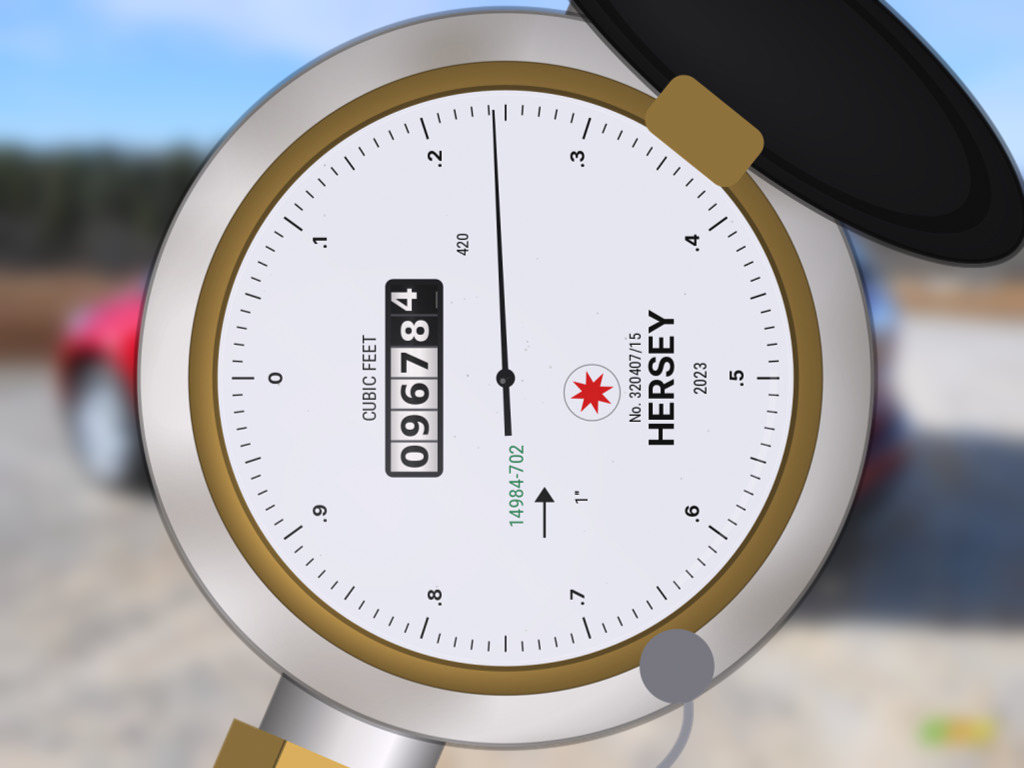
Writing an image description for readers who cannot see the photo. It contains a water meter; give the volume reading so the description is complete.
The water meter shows 96784.24 ft³
